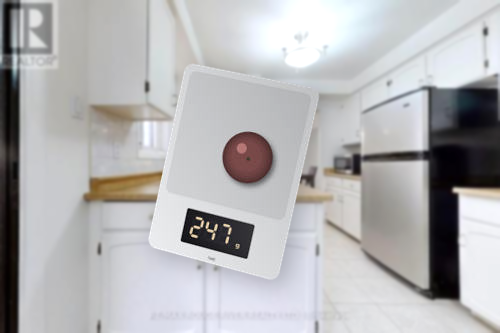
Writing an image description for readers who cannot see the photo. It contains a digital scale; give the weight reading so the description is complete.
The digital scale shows 247 g
